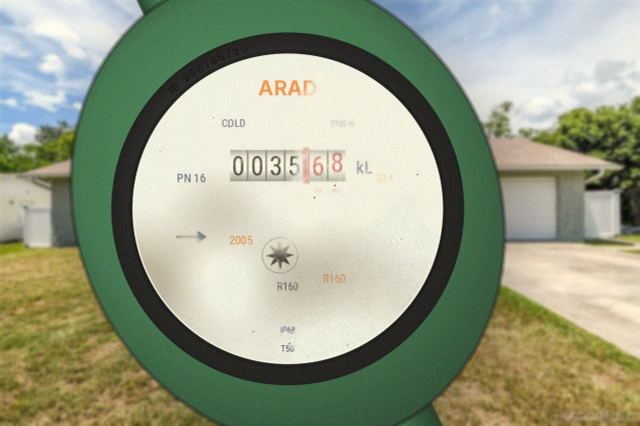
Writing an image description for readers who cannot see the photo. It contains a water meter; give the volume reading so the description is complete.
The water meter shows 35.68 kL
